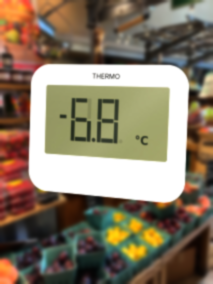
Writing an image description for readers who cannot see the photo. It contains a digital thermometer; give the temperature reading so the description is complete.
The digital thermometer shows -6.8 °C
